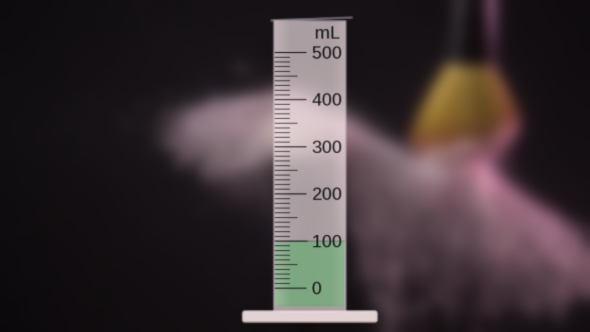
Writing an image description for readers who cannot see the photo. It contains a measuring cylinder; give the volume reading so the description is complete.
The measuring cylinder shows 100 mL
